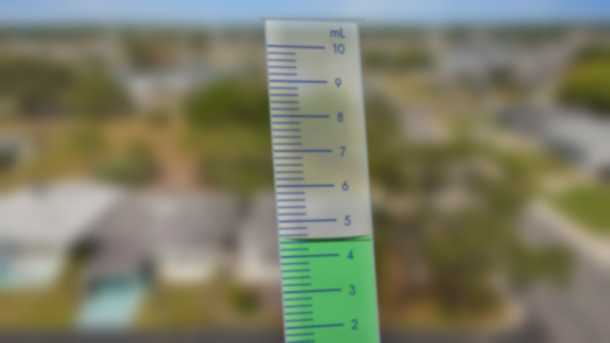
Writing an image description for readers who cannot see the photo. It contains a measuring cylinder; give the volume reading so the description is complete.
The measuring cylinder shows 4.4 mL
